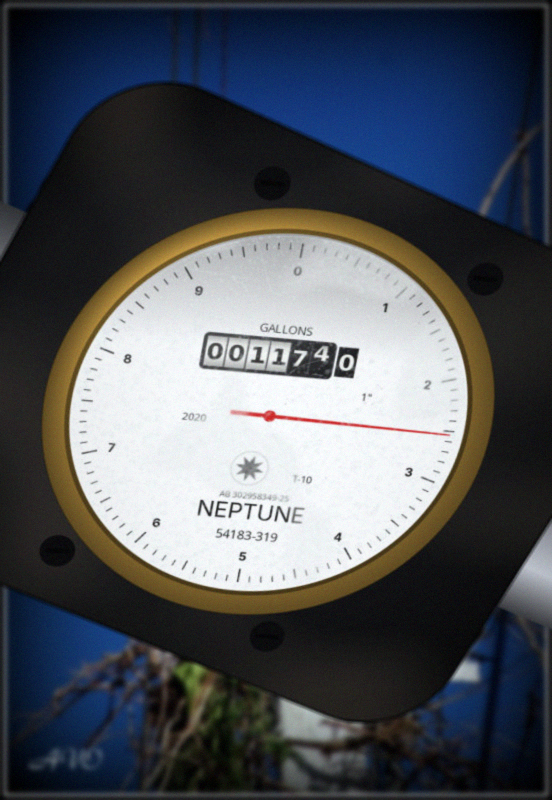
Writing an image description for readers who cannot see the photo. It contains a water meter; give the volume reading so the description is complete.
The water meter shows 11742.5 gal
